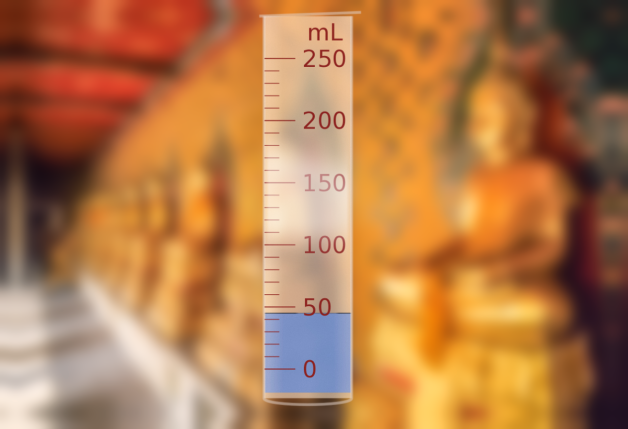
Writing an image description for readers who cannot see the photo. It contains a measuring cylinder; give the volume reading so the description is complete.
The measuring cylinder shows 45 mL
